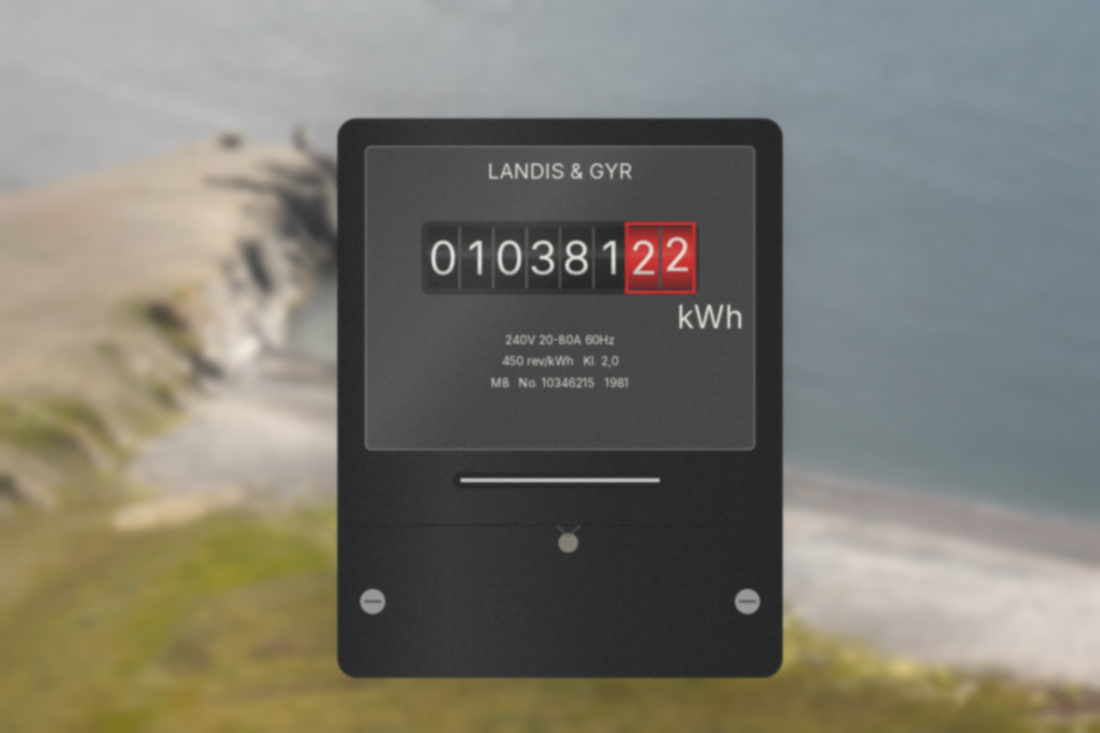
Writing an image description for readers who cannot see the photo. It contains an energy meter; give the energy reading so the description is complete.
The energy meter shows 10381.22 kWh
